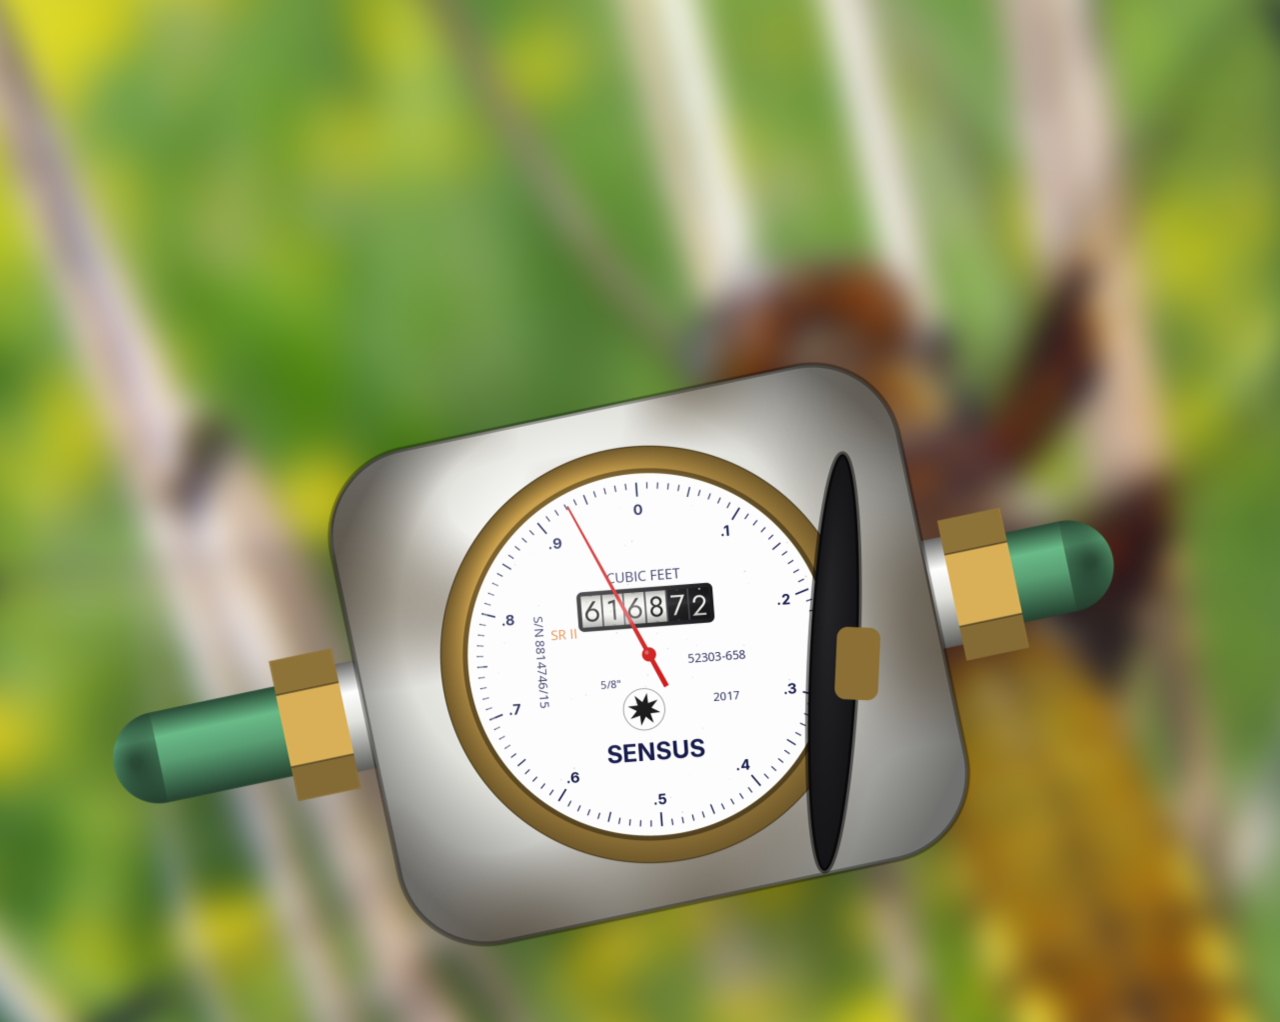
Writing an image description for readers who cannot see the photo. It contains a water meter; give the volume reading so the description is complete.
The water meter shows 616871.93 ft³
